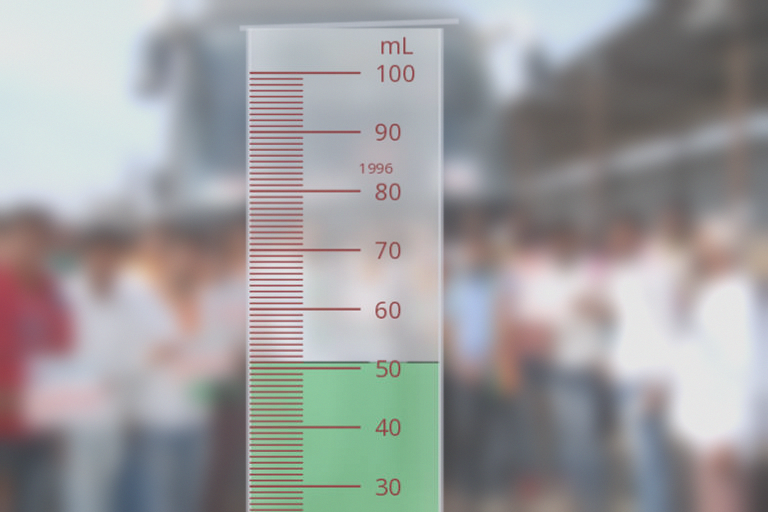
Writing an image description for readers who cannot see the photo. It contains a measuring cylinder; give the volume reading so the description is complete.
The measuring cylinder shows 51 mL
